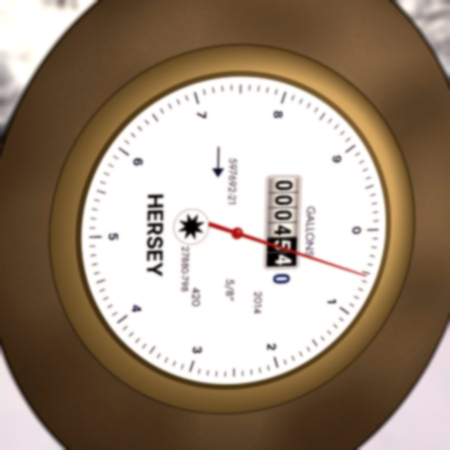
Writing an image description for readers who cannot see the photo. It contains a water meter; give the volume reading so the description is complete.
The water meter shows 4540.5 gal
